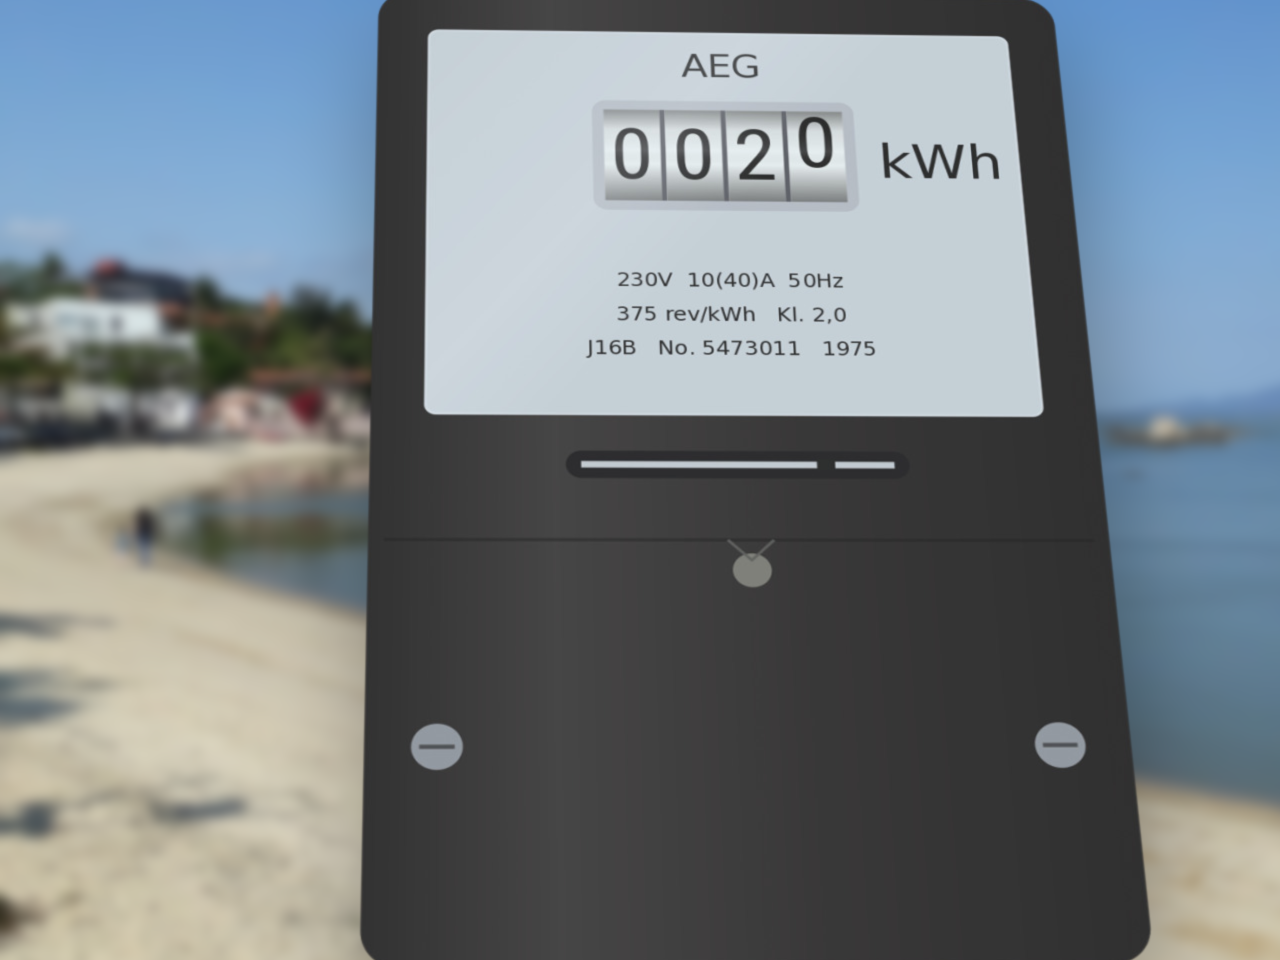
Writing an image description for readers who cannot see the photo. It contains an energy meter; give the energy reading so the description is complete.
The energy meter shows 20 kWh
